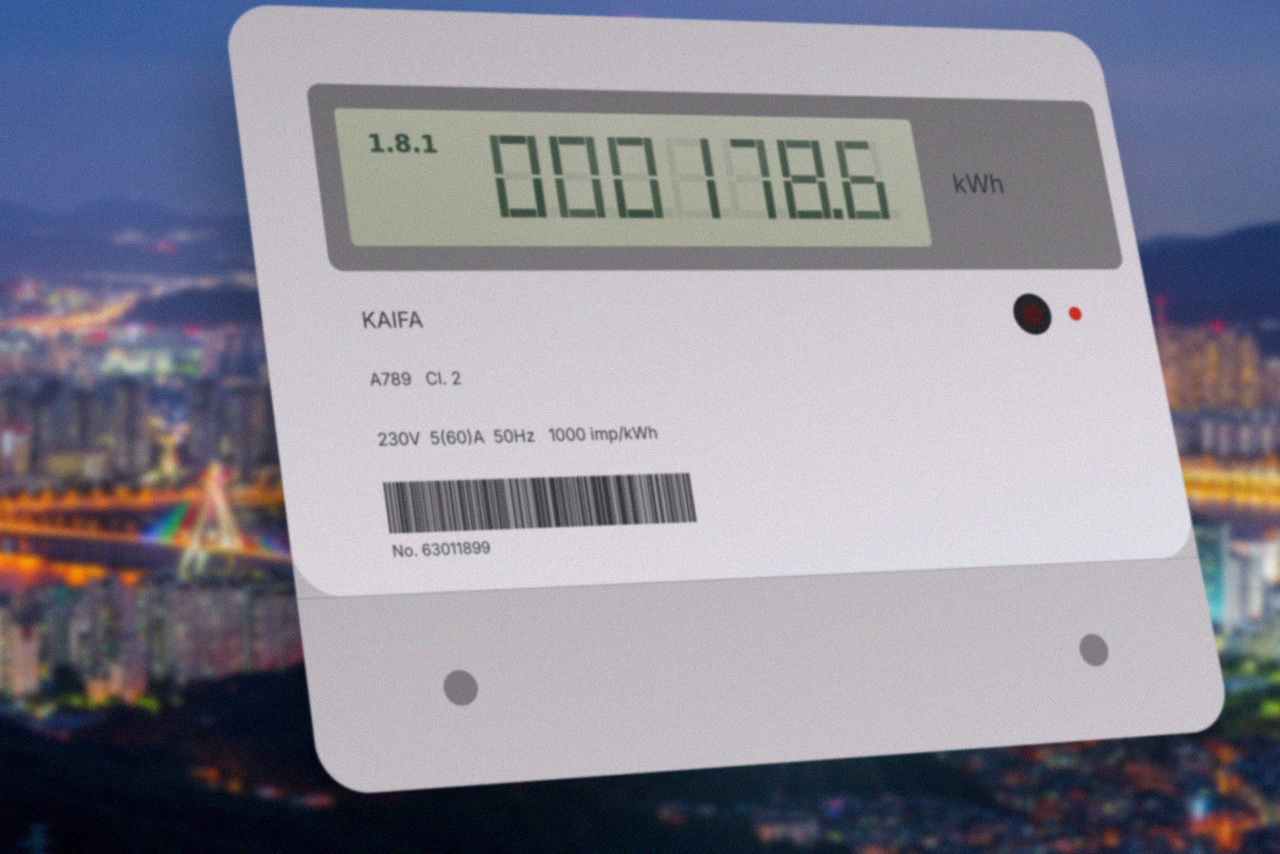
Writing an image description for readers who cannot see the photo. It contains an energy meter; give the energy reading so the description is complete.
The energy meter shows 178.6 kWh
